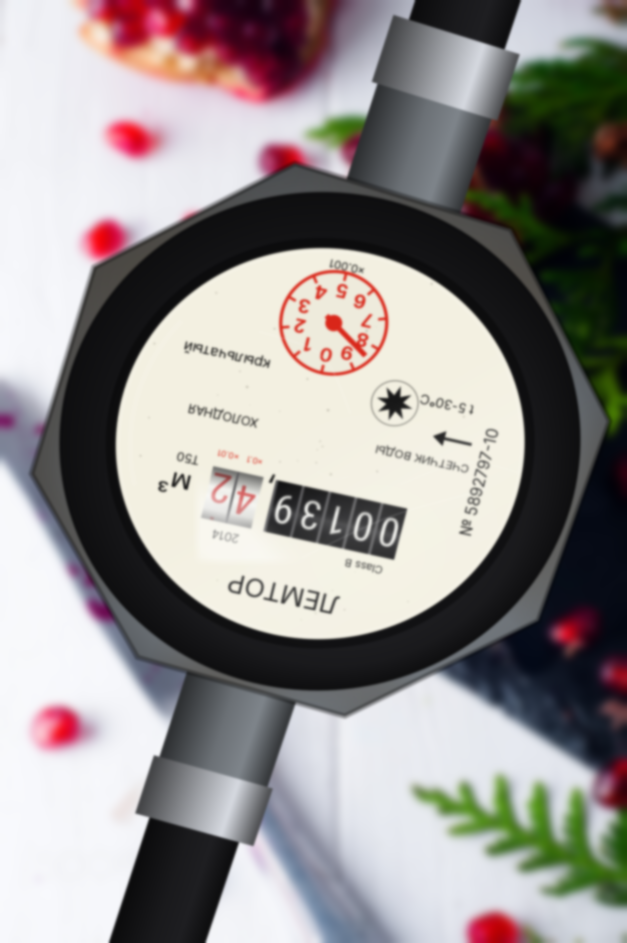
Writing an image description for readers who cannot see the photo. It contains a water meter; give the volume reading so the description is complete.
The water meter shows 139.418 m³
